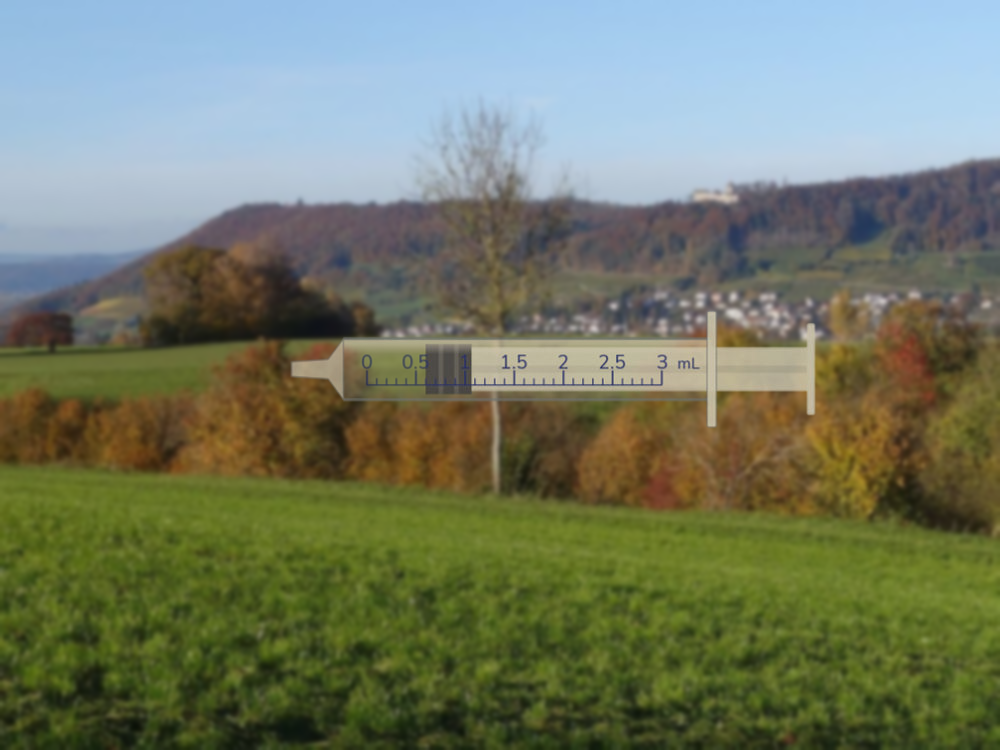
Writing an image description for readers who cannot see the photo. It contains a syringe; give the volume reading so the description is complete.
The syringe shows 0.6 mL
